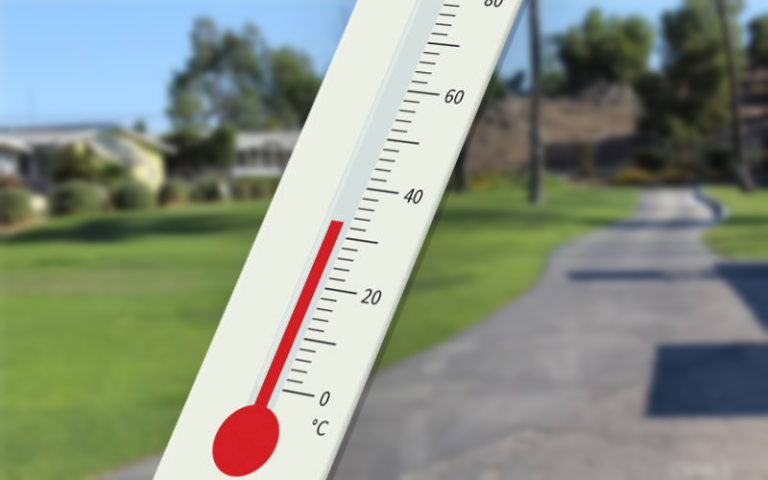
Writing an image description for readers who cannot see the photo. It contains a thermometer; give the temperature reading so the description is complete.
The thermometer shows 33 °C
